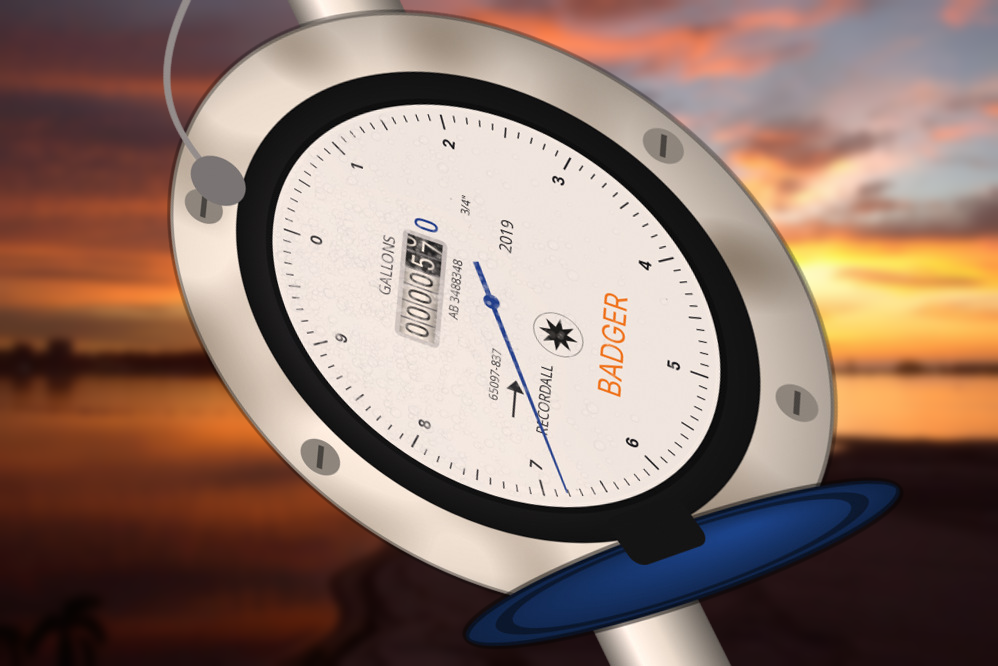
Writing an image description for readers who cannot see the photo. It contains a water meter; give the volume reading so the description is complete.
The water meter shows 566.8 gal
